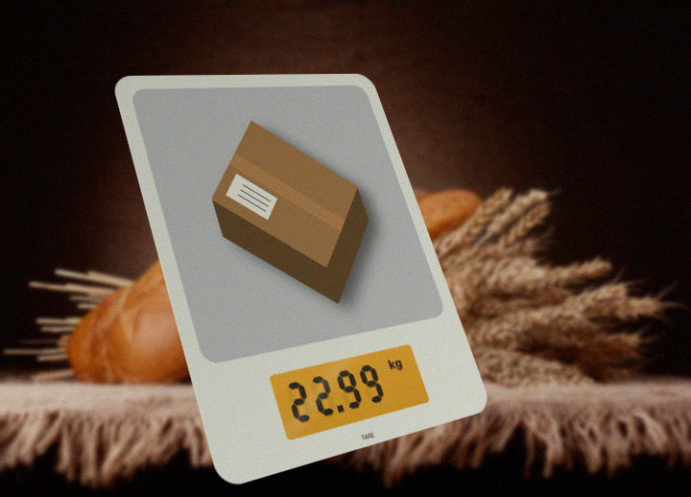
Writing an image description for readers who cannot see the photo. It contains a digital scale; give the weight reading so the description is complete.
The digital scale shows 22.99 kg
